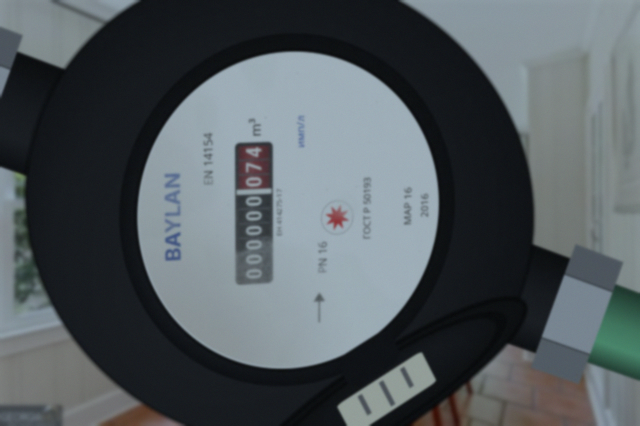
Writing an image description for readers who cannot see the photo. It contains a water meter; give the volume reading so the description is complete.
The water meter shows 0.074 m³
